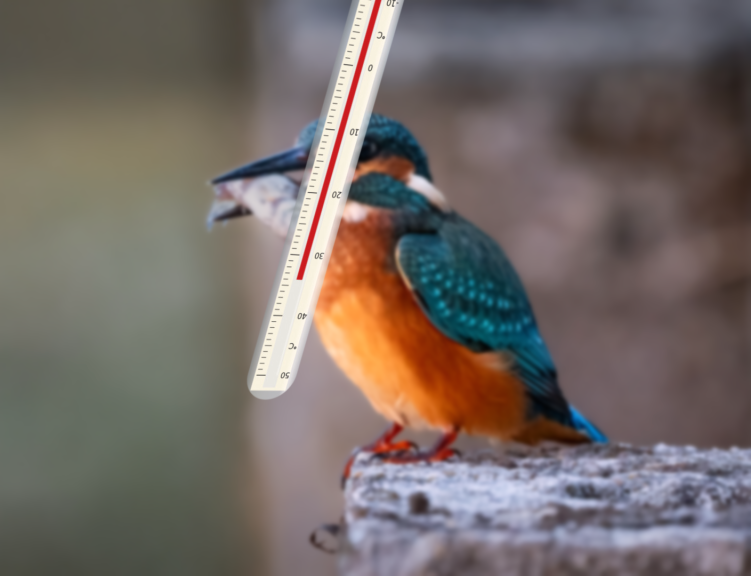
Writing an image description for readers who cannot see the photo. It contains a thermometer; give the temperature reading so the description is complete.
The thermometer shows 34 °C
